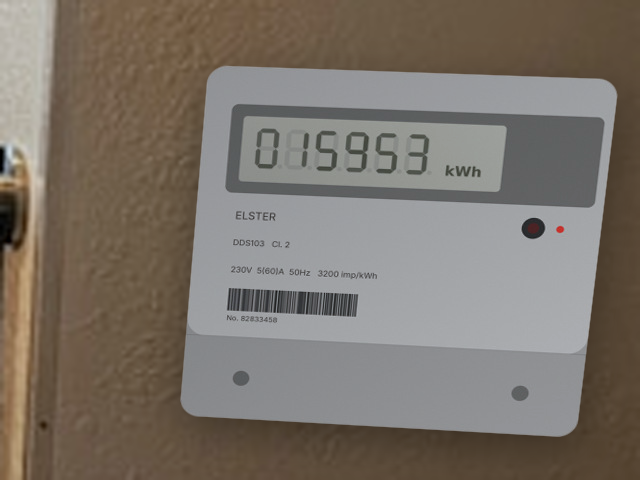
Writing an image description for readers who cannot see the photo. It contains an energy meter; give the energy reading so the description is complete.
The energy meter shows 15953 kWh
